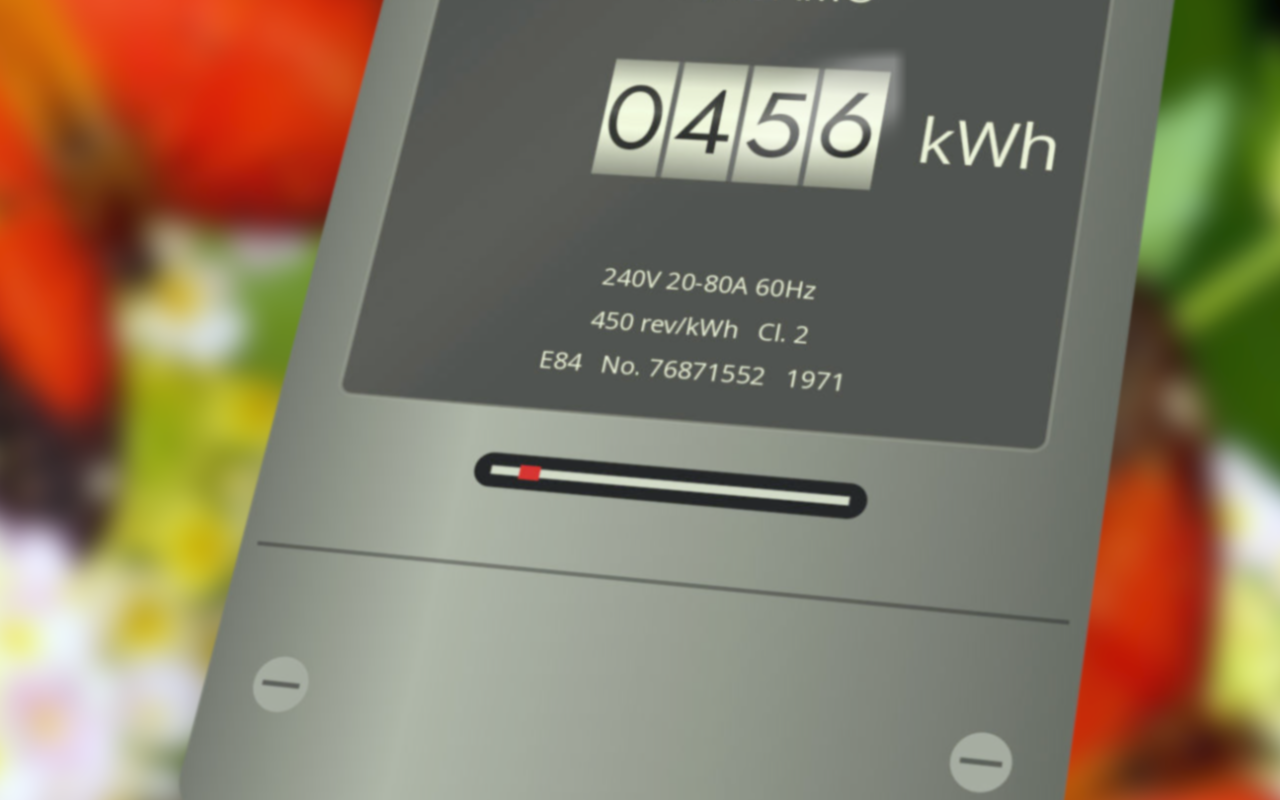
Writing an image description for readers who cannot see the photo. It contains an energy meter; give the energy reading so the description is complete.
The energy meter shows 456 kWh
